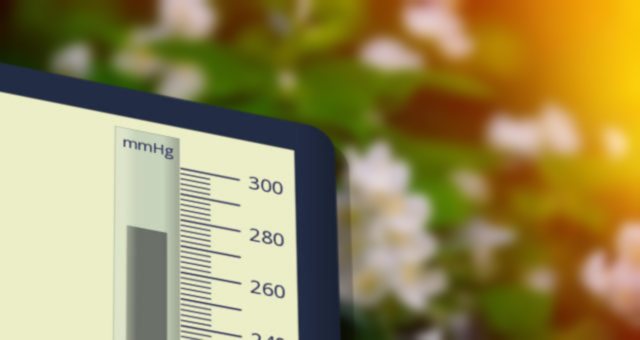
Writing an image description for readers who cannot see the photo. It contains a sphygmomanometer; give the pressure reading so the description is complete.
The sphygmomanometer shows 274 mmHg
